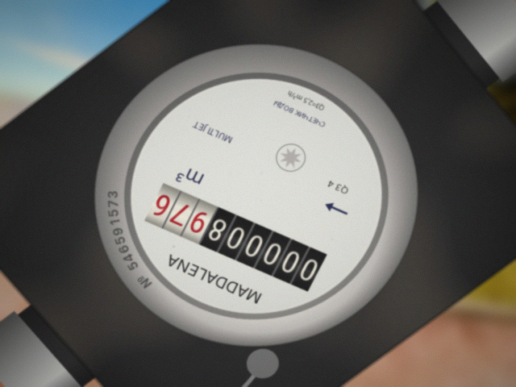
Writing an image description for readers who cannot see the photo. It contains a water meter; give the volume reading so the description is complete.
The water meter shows 8.976 m³
